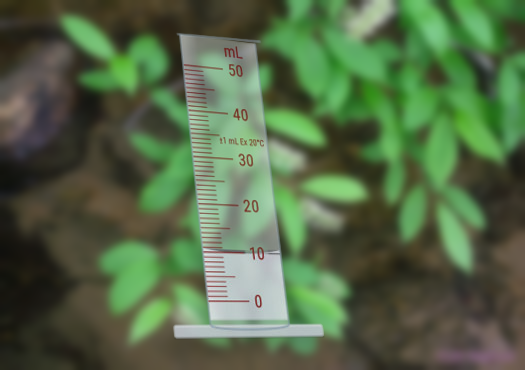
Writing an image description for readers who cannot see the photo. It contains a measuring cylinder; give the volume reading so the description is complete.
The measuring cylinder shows 10 mL
